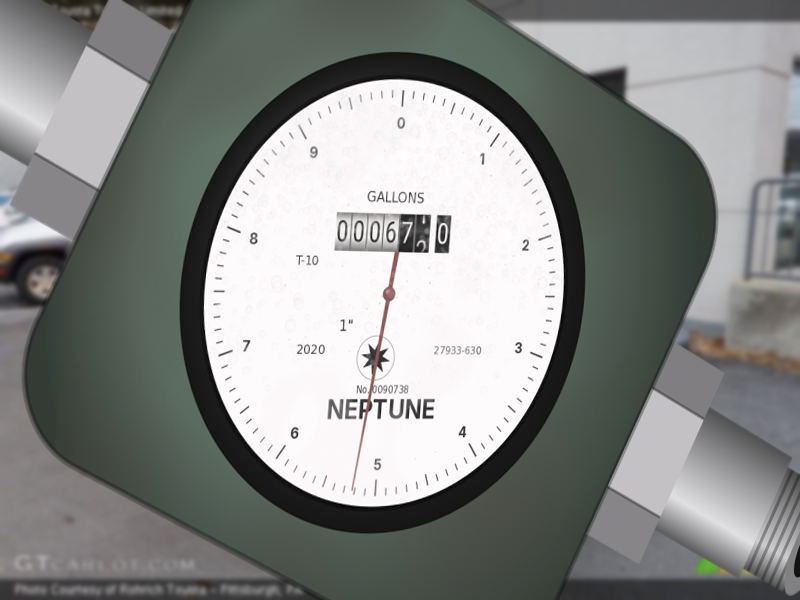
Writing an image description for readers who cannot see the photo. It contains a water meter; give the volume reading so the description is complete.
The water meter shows 6715.2 gal
